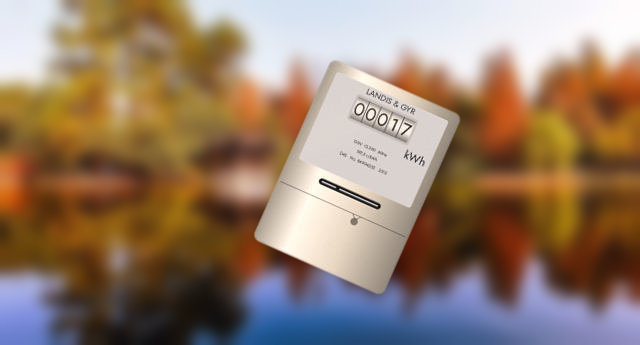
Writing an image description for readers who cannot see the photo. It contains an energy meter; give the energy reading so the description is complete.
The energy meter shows 17 kWh
